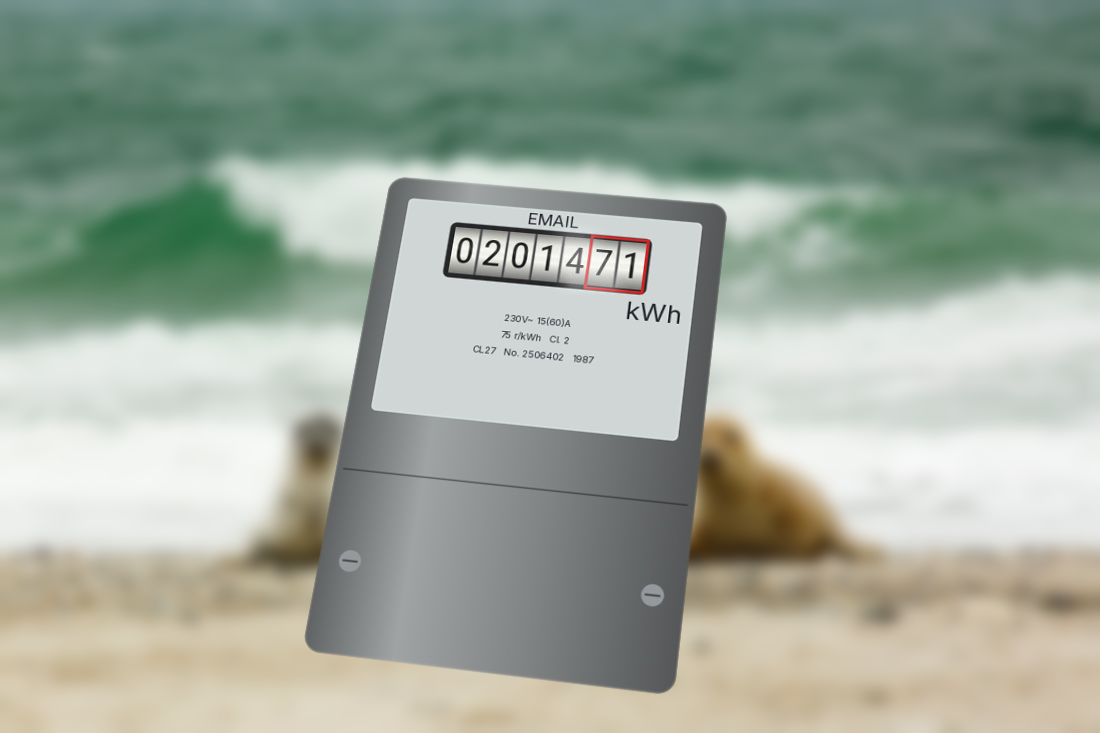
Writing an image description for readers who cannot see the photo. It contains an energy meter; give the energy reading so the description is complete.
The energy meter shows 2014.71 kWh
